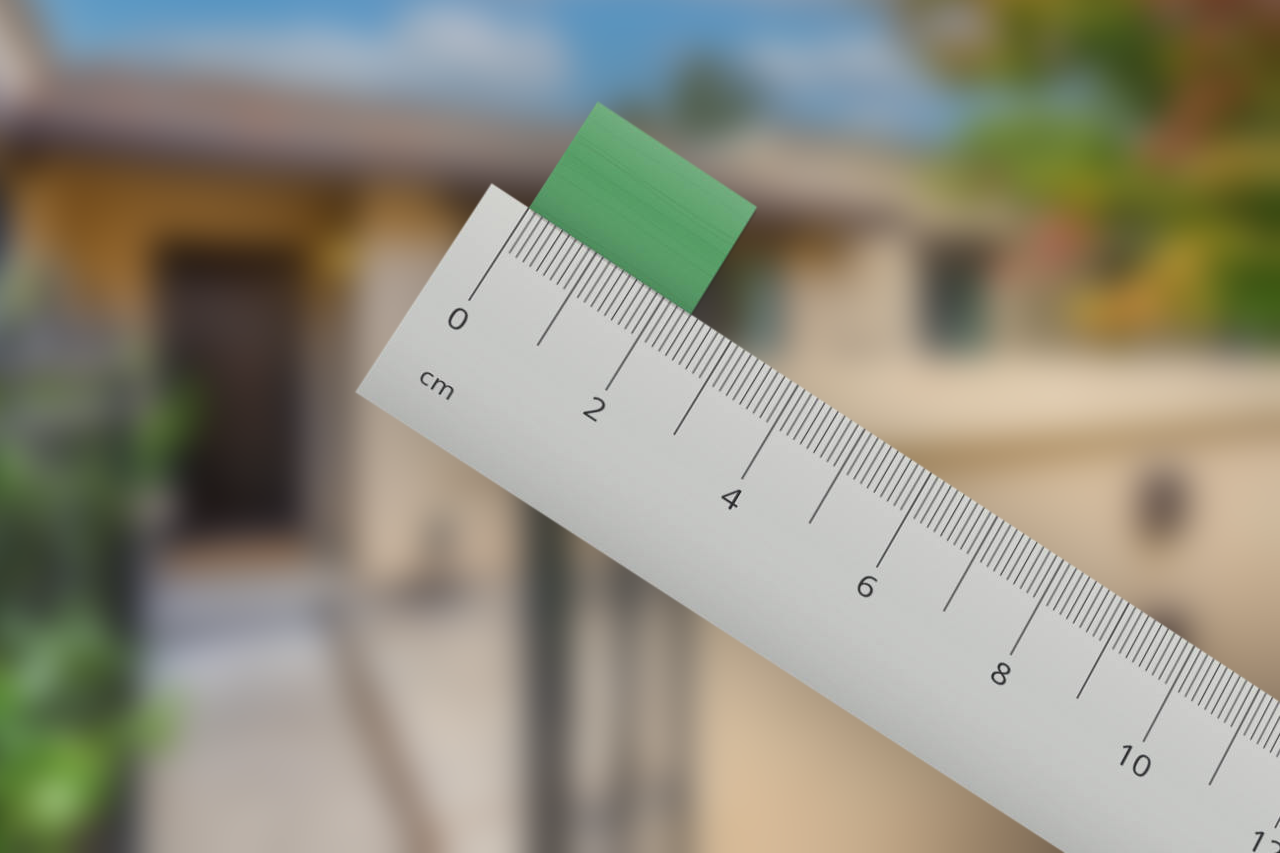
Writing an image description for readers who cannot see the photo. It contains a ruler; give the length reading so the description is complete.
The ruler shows 2.4 cm
